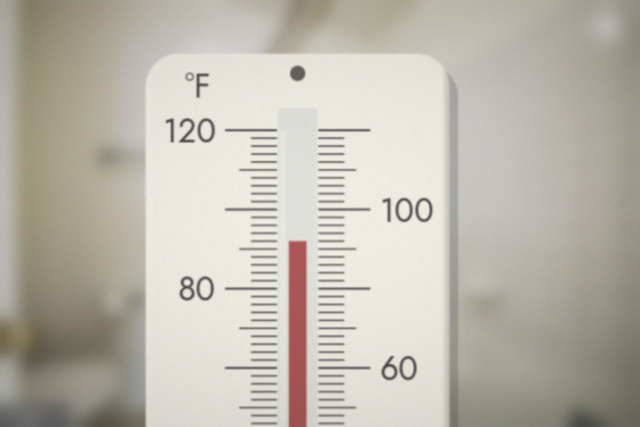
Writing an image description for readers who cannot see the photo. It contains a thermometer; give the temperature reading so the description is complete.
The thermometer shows 92 °F
